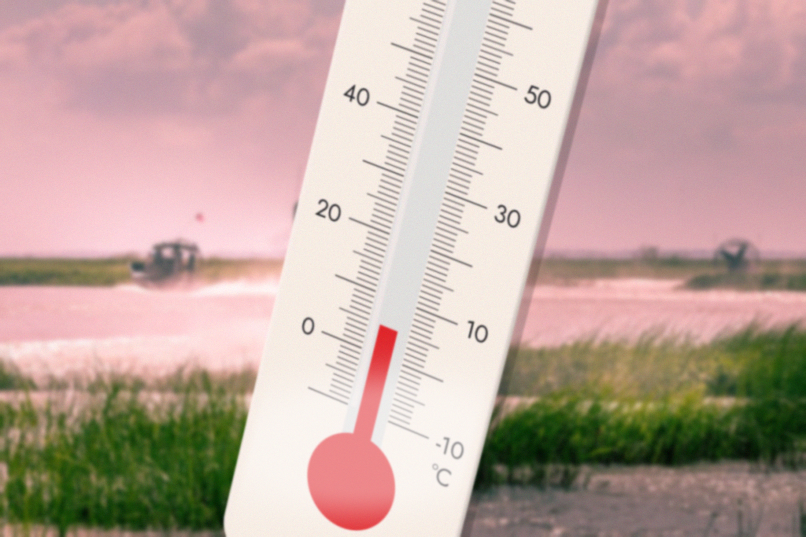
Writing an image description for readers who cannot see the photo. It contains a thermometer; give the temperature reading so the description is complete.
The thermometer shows 5 °C
